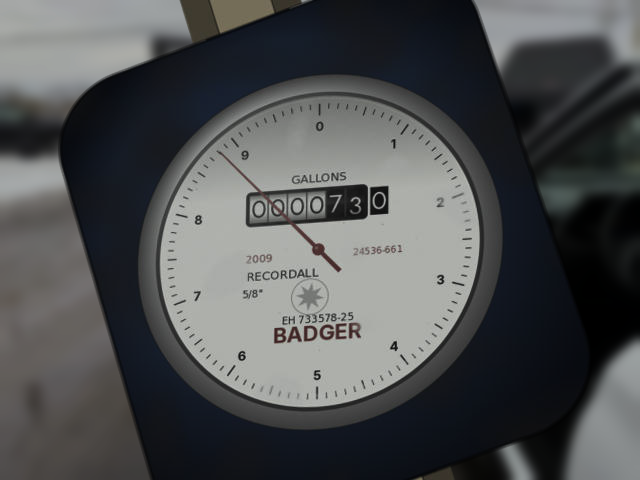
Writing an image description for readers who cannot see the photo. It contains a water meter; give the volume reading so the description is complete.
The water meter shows 728.8 gal
